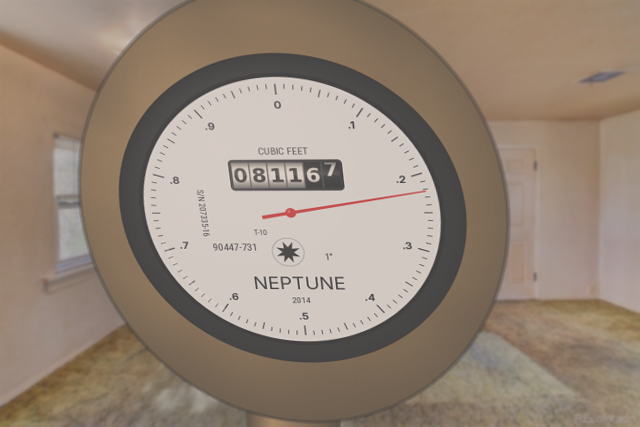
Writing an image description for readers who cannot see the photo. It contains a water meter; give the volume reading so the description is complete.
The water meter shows 81167.22 ft³
